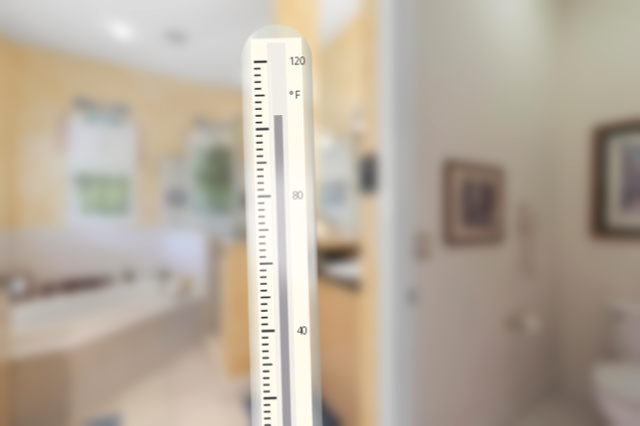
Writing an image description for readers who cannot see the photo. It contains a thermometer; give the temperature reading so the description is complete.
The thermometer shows 104 °F
